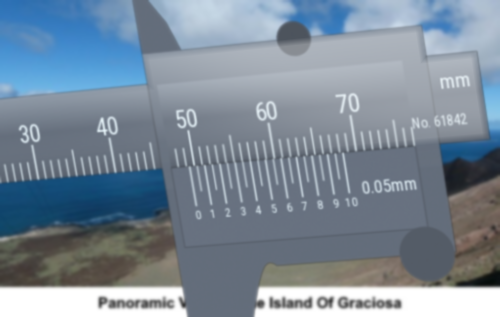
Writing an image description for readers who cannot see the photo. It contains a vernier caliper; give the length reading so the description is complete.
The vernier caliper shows 49.4 mm
